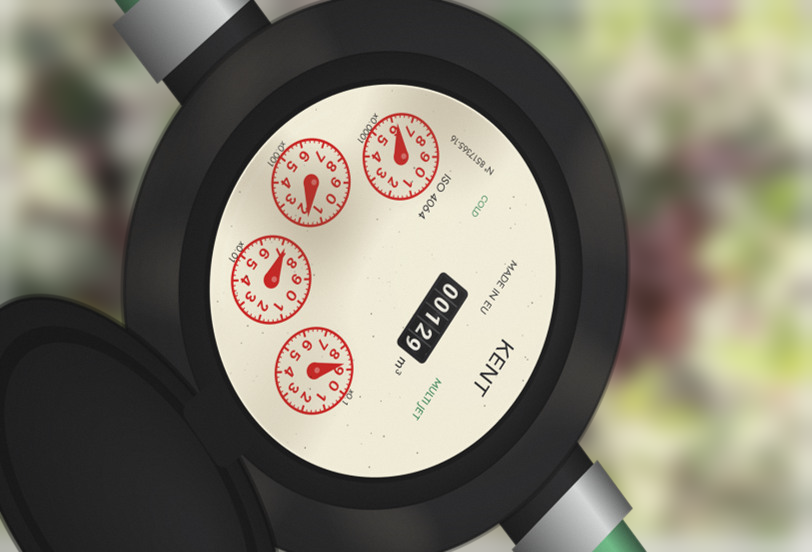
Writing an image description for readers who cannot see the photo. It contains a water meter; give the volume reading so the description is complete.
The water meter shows 128.8716 m³
